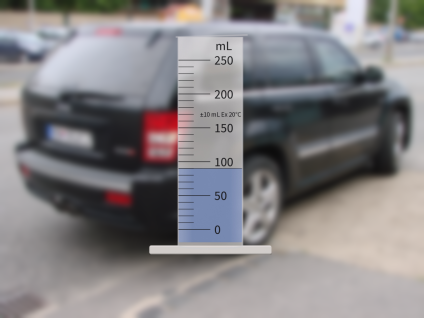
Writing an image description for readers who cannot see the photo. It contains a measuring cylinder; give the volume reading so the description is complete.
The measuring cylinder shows 90 mL
